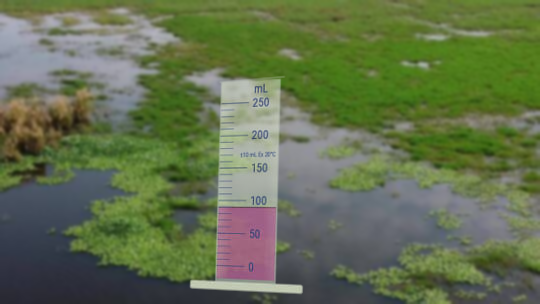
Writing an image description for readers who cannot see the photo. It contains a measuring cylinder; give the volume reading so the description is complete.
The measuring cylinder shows 90 mL
